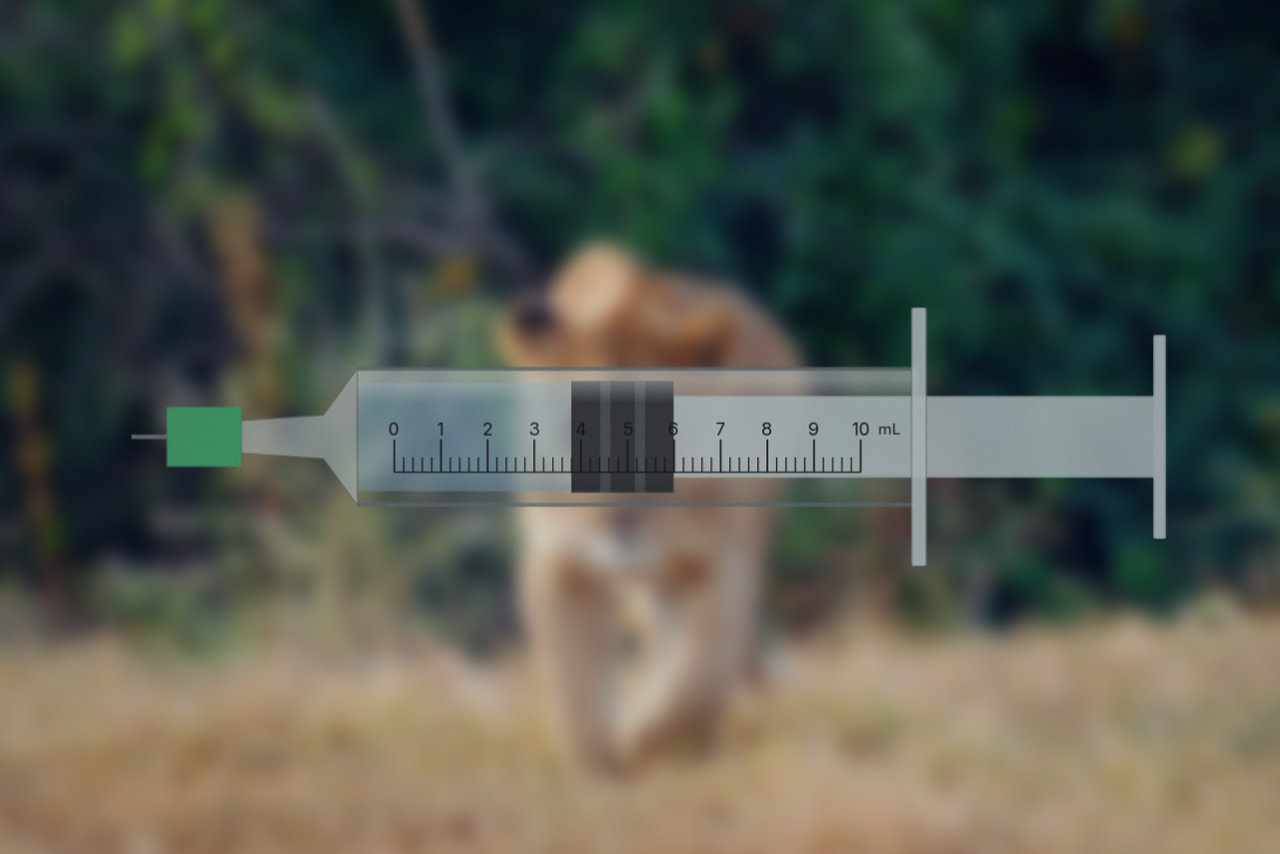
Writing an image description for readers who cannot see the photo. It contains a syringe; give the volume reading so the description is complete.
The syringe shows 3.8 mL
